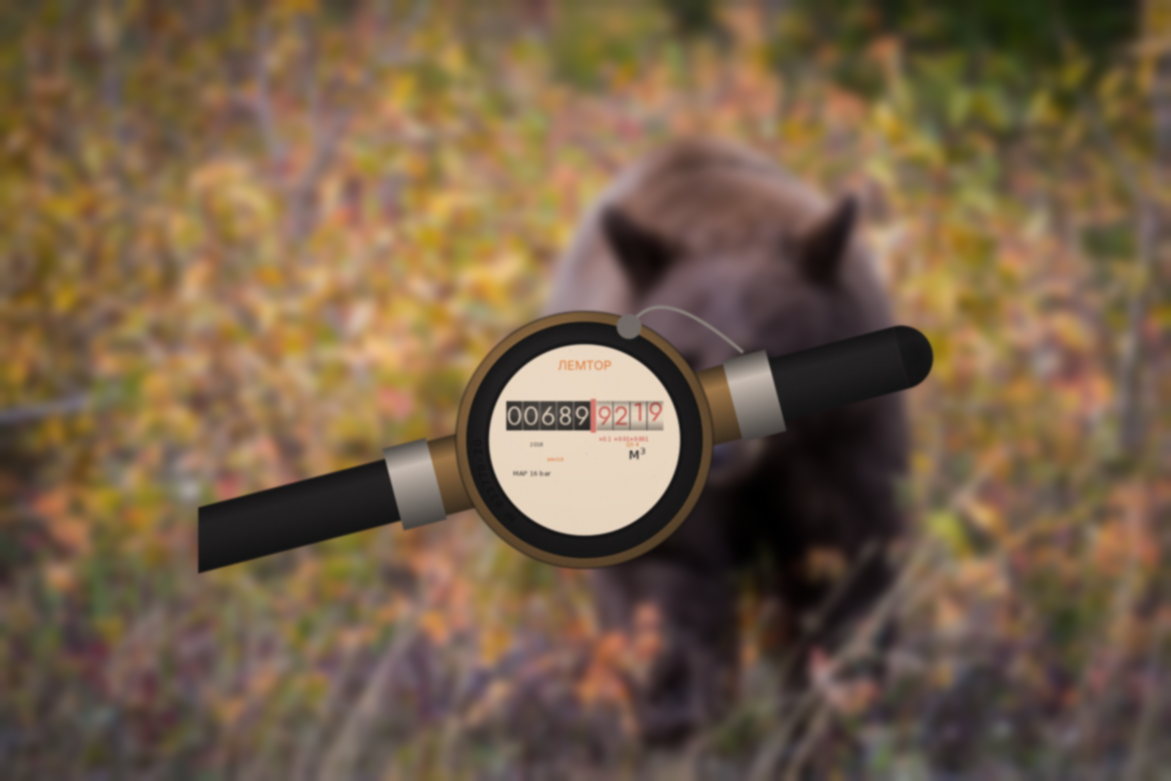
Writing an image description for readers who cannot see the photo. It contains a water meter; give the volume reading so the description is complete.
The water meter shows 689.9219 m³
